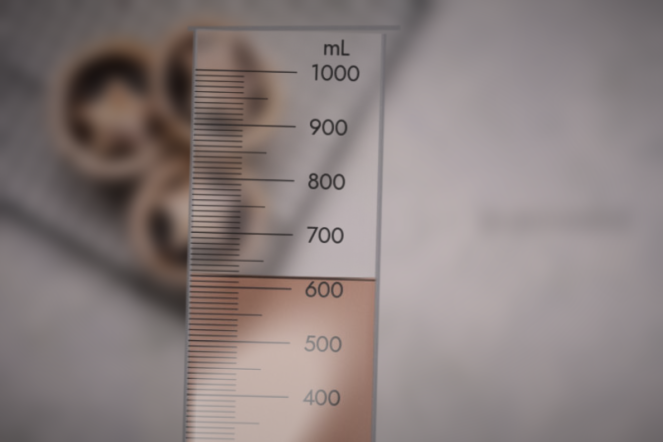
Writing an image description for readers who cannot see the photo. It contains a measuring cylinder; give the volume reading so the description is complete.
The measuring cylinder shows 620 mL
